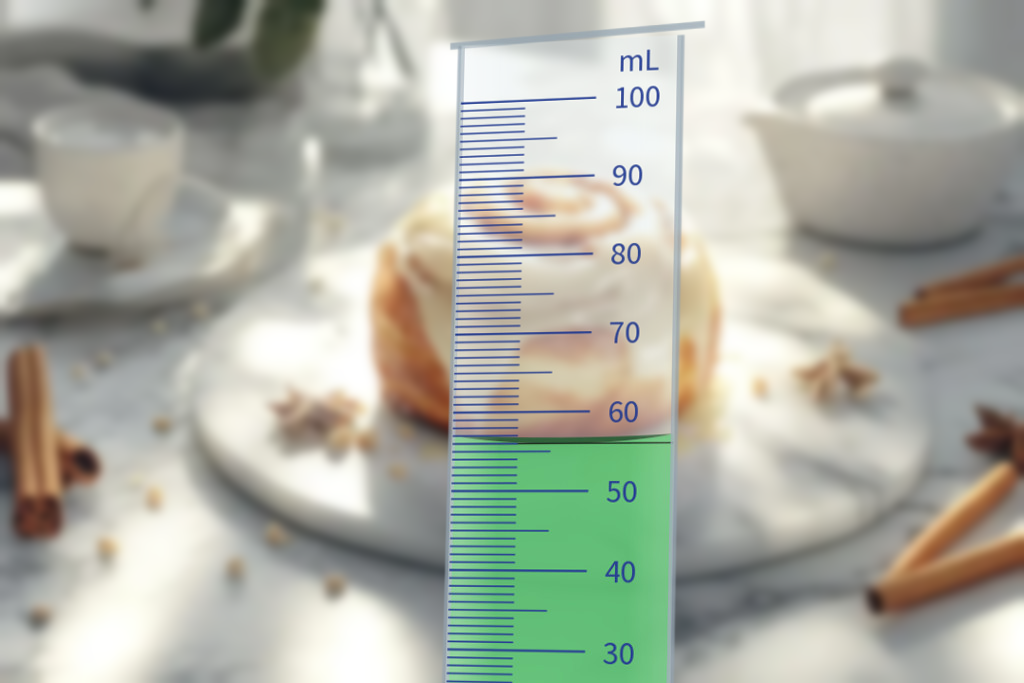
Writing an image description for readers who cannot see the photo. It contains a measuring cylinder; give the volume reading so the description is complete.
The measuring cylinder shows 56 mL
